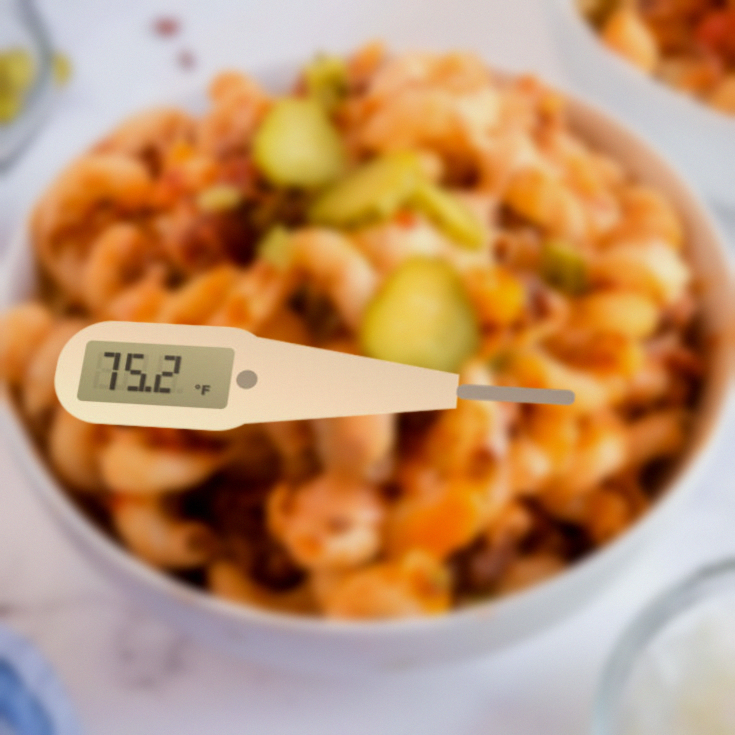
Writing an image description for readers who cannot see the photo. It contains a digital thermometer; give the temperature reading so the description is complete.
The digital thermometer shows 75.2 °F
